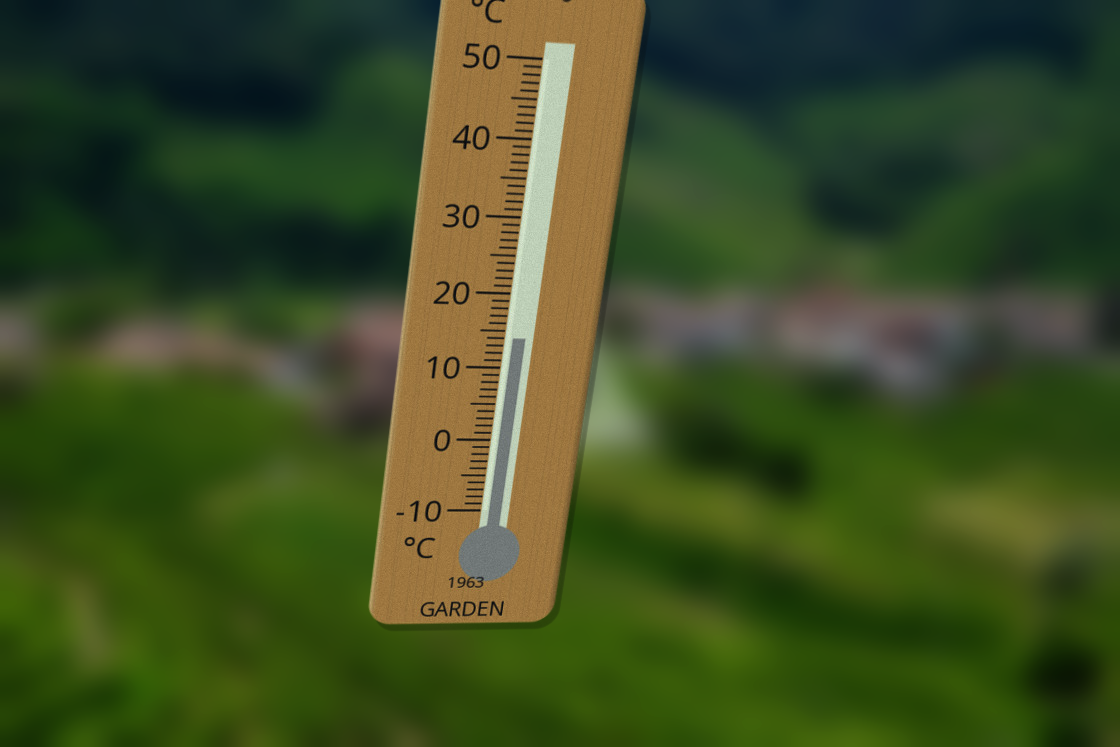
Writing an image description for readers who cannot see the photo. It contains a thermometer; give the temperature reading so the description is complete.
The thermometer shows 14 °C
